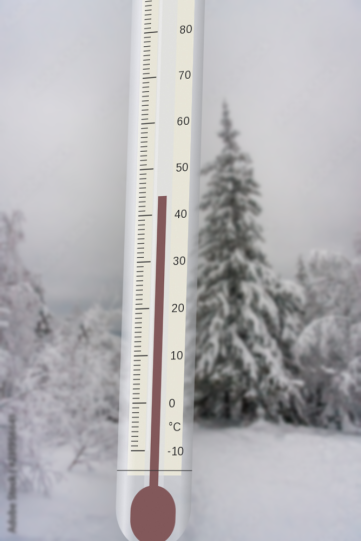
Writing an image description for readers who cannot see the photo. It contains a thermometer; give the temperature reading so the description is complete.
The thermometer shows 44 °C
